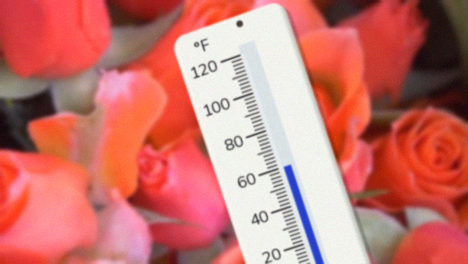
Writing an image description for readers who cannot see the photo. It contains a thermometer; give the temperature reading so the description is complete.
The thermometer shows 60 °F
